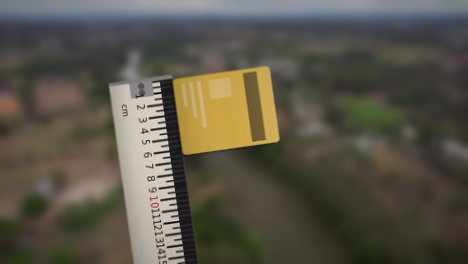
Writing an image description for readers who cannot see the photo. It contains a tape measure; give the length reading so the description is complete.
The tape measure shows 6.5 cm
